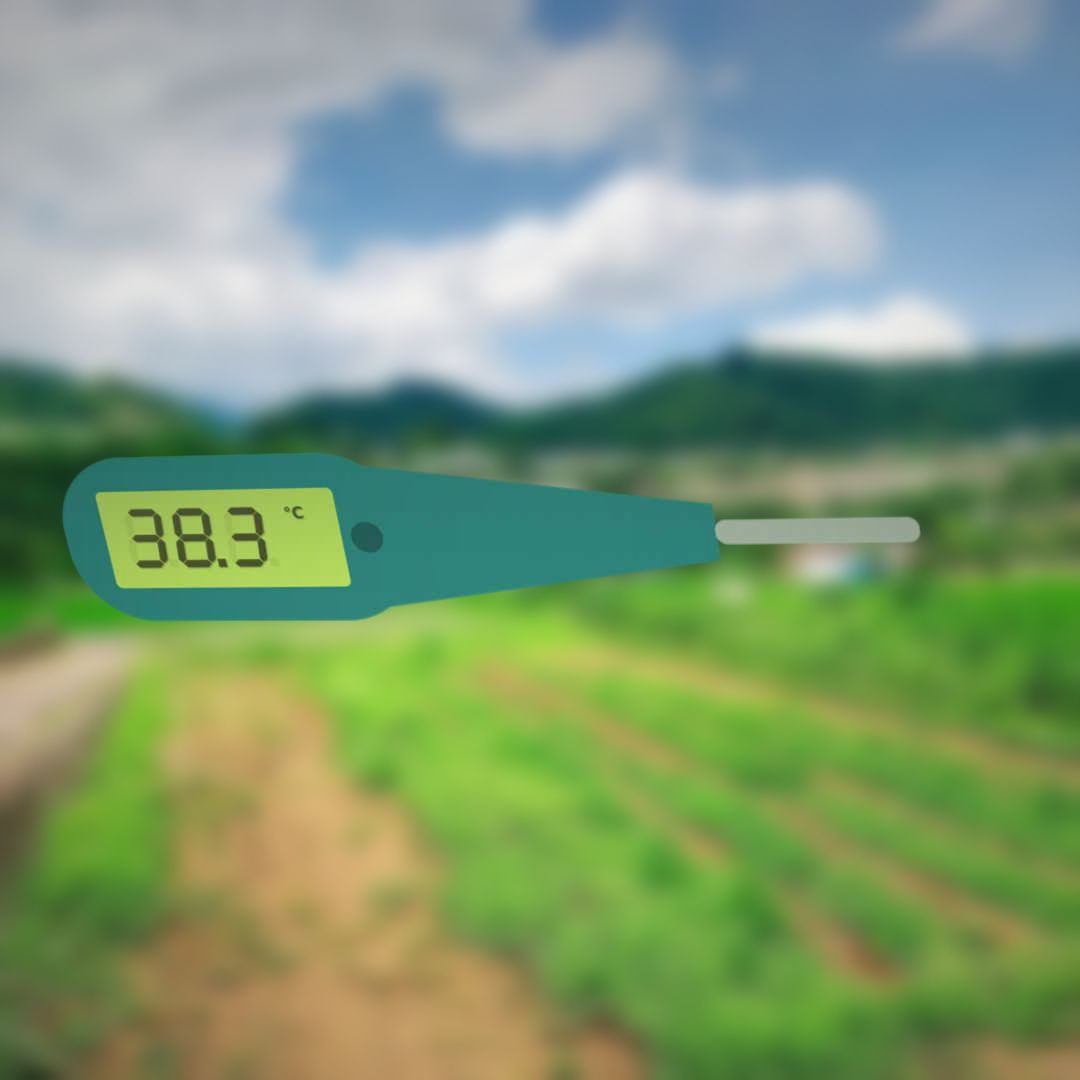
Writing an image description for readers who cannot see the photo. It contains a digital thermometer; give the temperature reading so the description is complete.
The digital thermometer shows 38.3 °C
